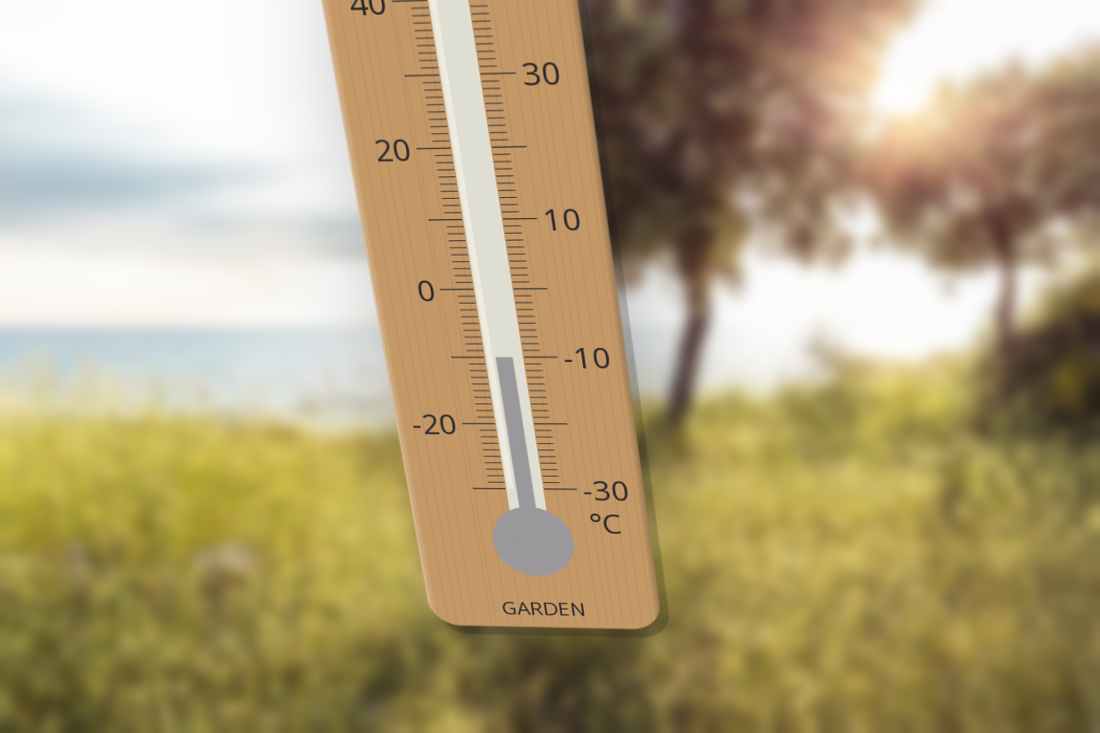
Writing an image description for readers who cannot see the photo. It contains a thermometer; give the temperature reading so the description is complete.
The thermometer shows -10 °C
